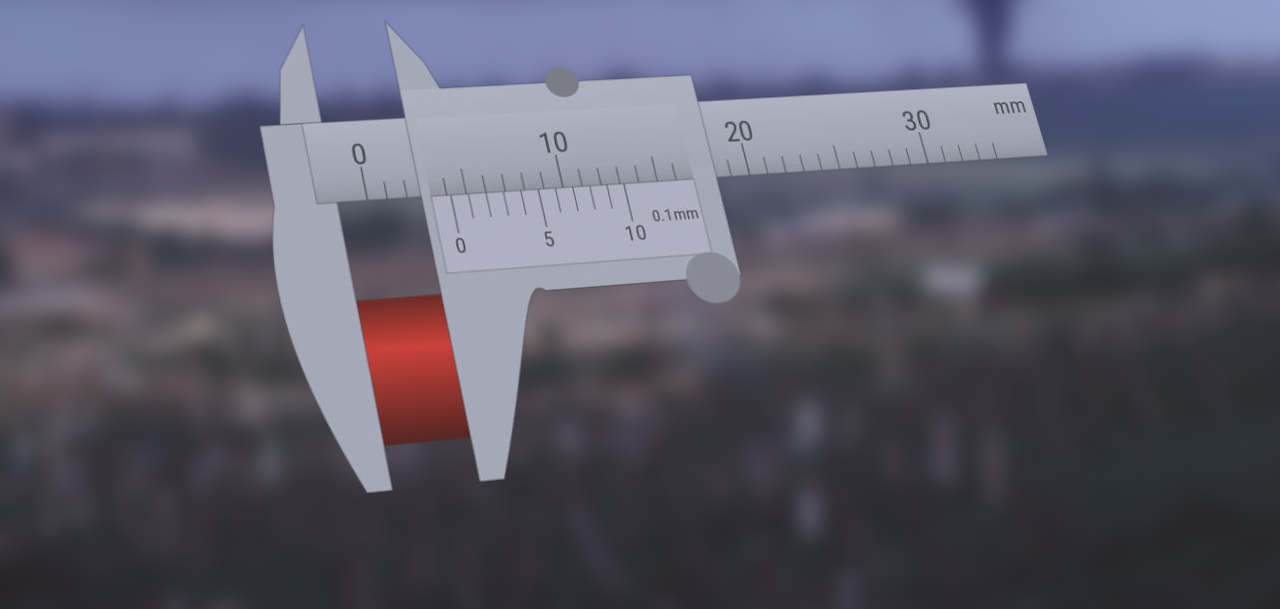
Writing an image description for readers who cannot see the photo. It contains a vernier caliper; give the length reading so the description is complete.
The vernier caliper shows 4.2 mm
